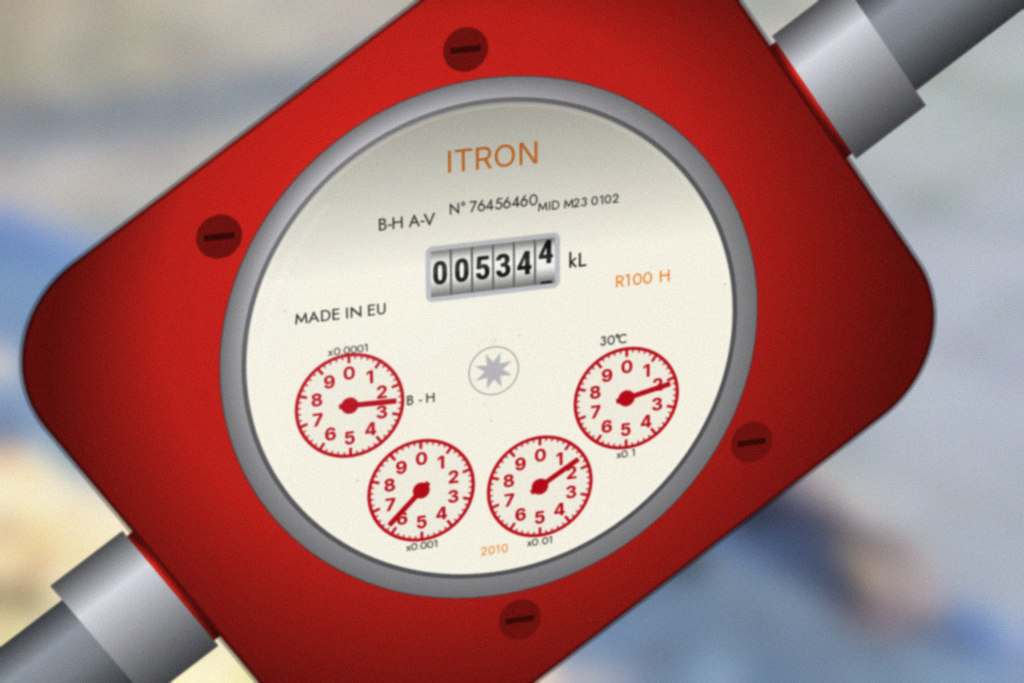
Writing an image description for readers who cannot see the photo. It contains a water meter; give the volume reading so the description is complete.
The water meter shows 5344.2162 kL
